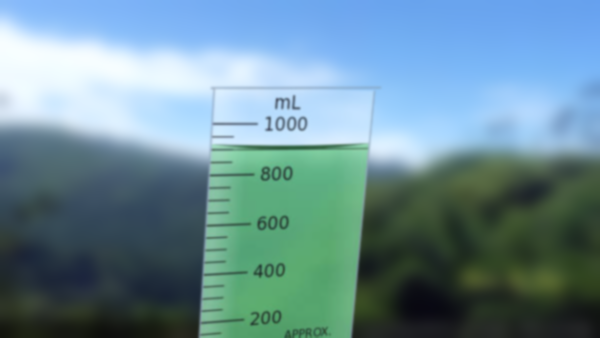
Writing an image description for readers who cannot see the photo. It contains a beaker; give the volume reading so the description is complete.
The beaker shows 900 mL
